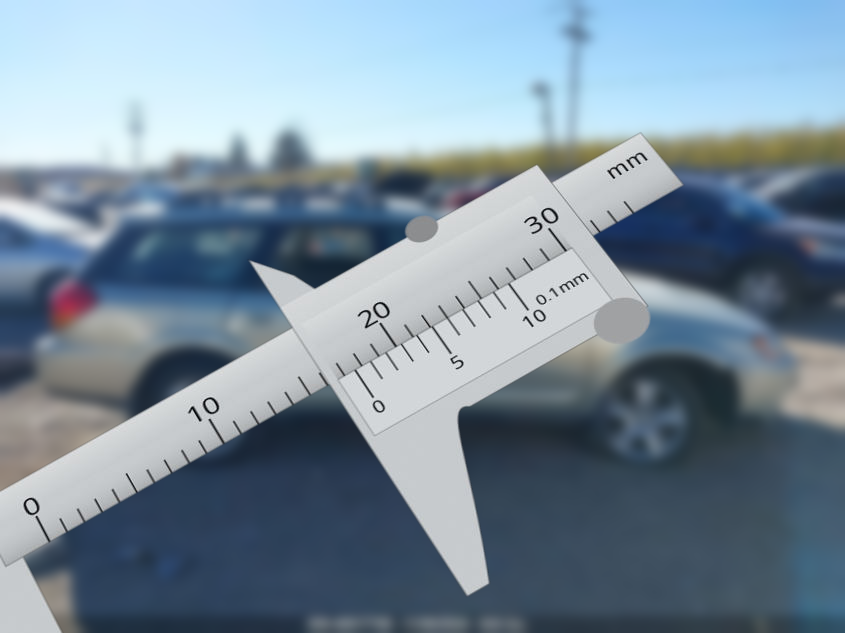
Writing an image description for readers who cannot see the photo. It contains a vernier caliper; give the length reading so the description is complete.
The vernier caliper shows 17.6 mm
